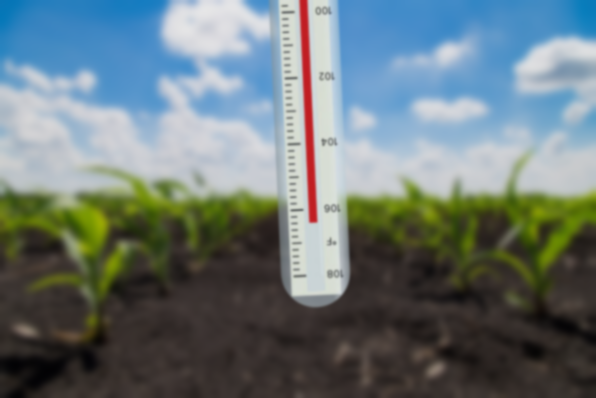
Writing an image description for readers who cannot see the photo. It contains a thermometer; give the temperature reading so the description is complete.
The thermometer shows 106.4 °F
